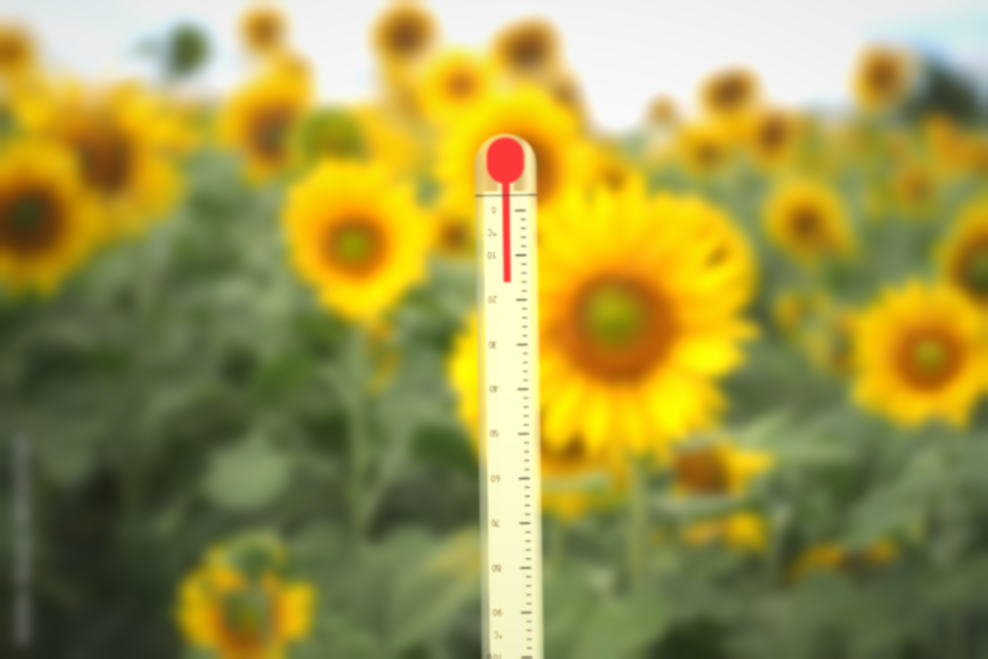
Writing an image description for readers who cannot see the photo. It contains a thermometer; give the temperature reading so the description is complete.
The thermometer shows 16 °C
